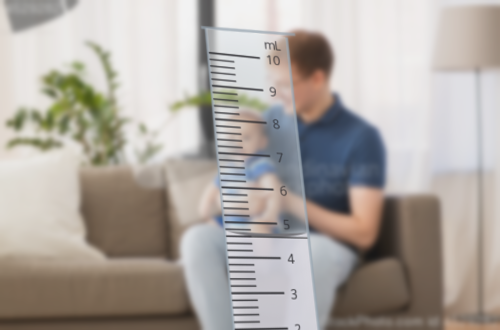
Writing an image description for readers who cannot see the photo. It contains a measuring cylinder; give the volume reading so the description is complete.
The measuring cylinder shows 4.6 mL
